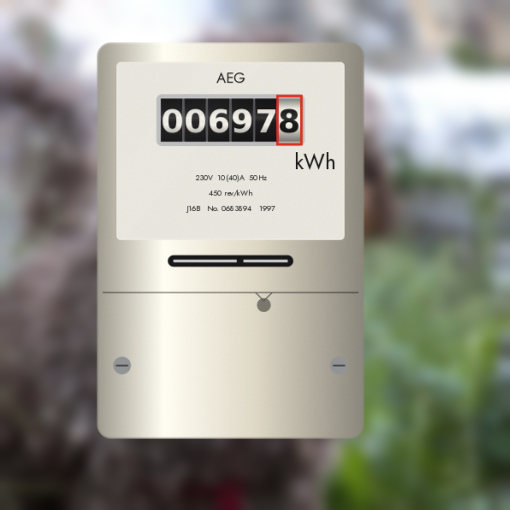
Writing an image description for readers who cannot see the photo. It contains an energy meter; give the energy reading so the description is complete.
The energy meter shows 697.8 kWh
